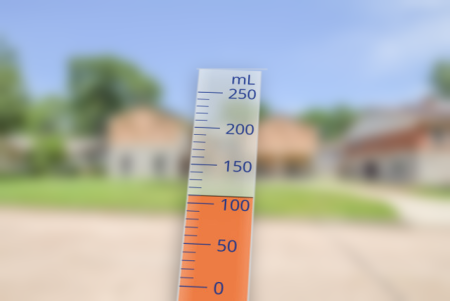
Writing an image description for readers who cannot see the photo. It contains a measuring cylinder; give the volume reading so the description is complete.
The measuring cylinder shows 110 mL
